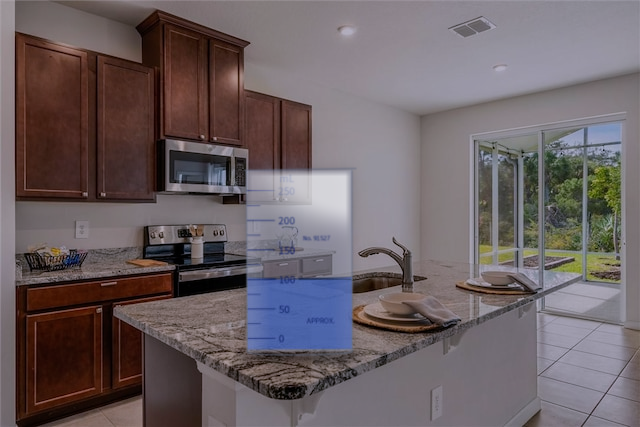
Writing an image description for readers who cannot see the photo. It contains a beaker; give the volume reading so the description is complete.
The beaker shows 100 mL
